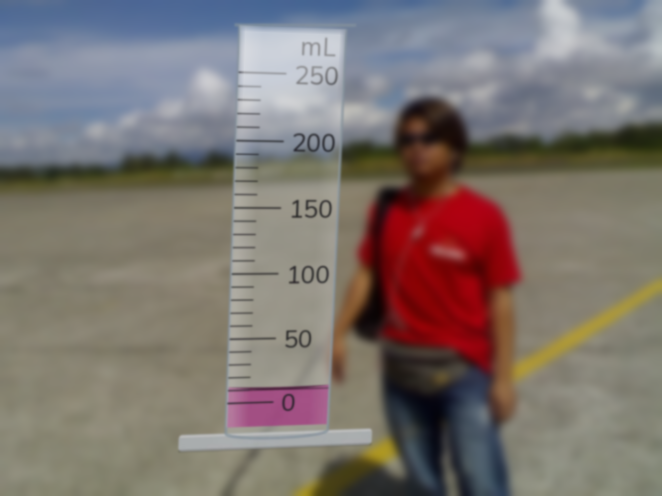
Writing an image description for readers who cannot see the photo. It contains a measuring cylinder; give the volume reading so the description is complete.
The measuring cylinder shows 10 mL
